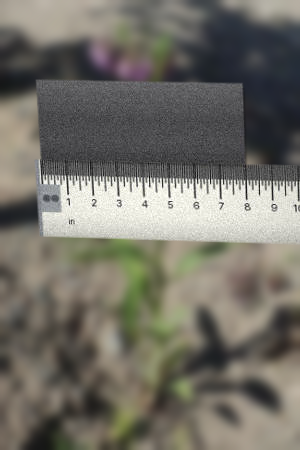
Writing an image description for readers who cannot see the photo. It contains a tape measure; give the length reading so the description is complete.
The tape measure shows 8 in
